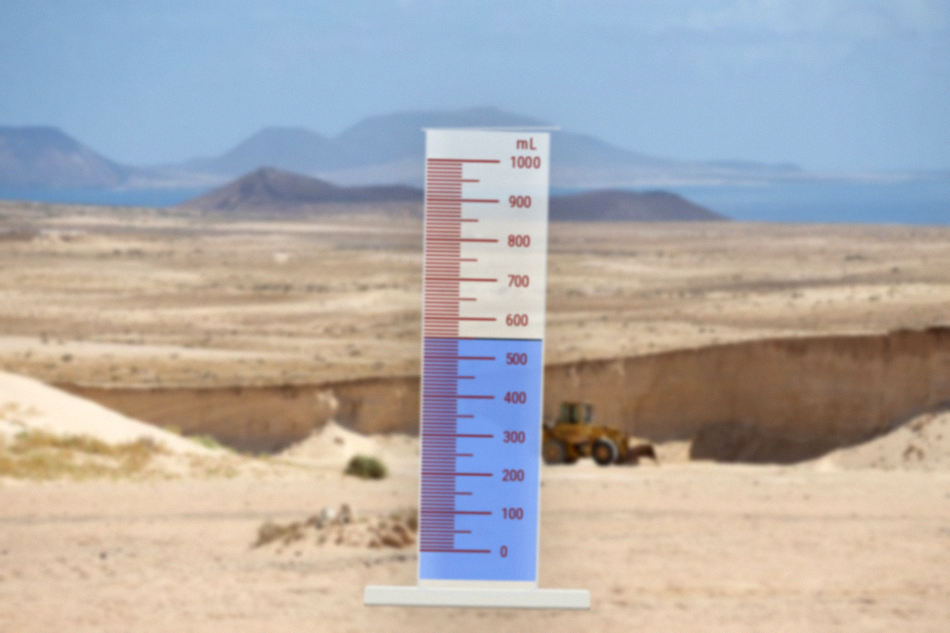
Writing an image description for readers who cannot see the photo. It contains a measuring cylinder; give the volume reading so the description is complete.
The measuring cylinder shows 550 mL
